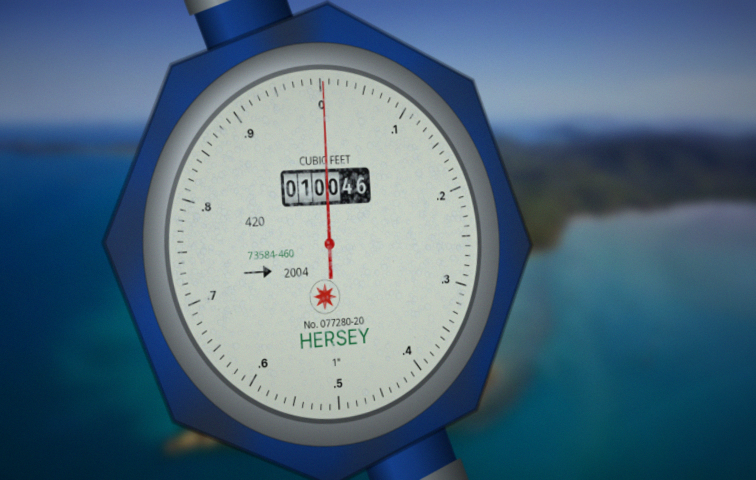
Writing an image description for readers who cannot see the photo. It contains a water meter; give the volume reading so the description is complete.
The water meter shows 10046.00 ft³
